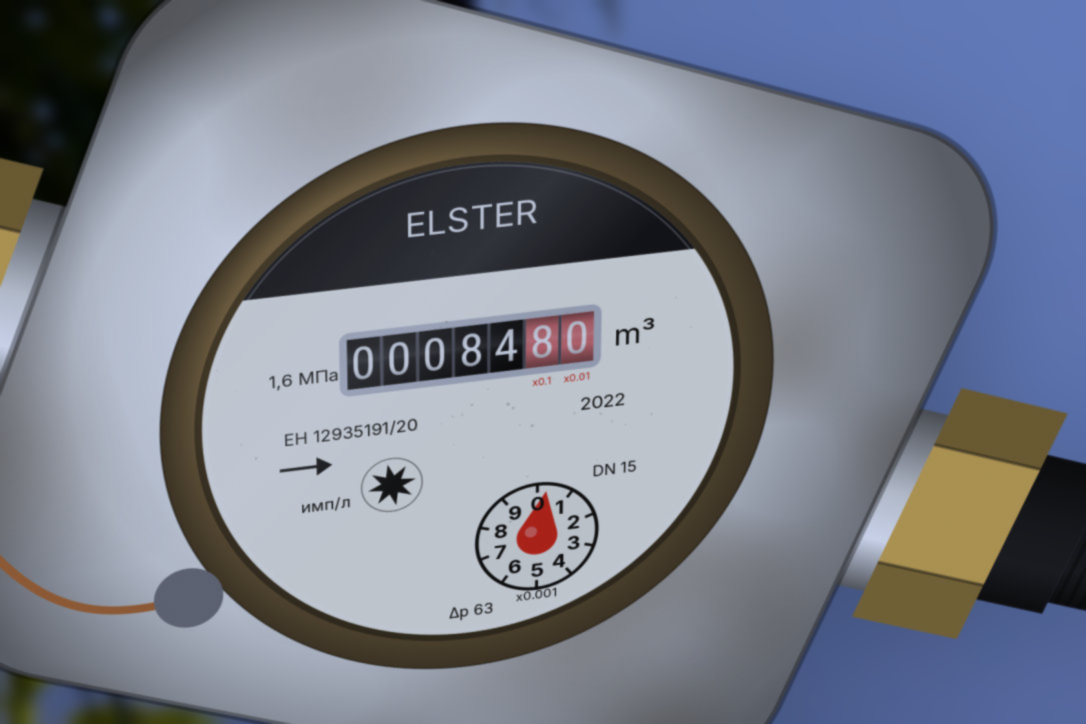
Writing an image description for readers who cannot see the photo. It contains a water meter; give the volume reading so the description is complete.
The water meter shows 84.800 m³
